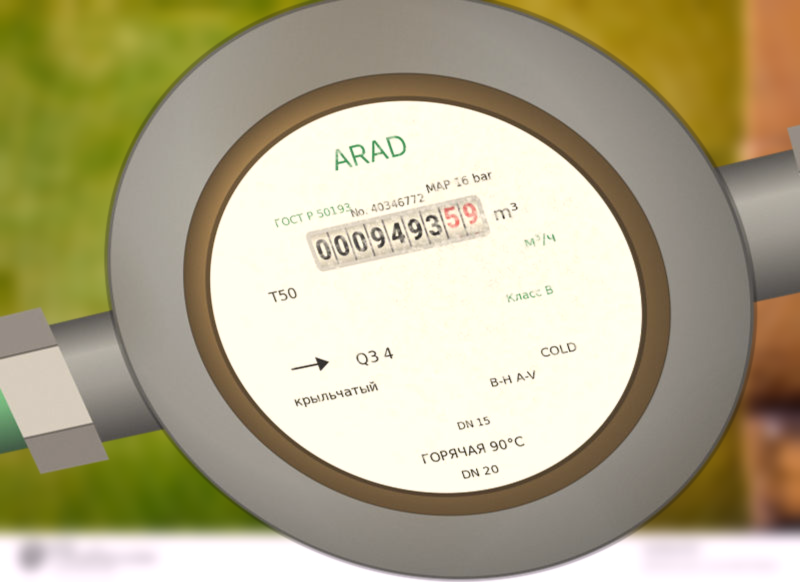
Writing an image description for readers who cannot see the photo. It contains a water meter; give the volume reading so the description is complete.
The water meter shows 9493.59 m³
